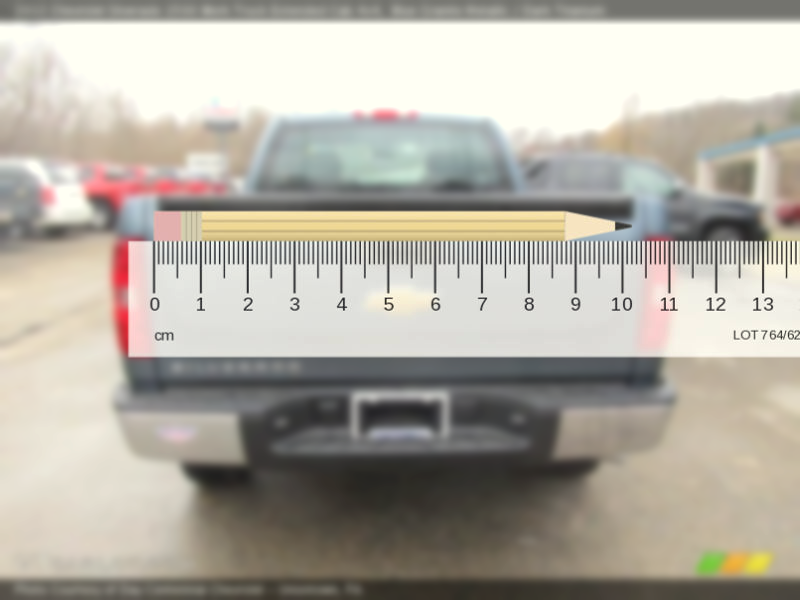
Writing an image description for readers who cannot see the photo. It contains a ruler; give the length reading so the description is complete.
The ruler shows 10.2 cm
